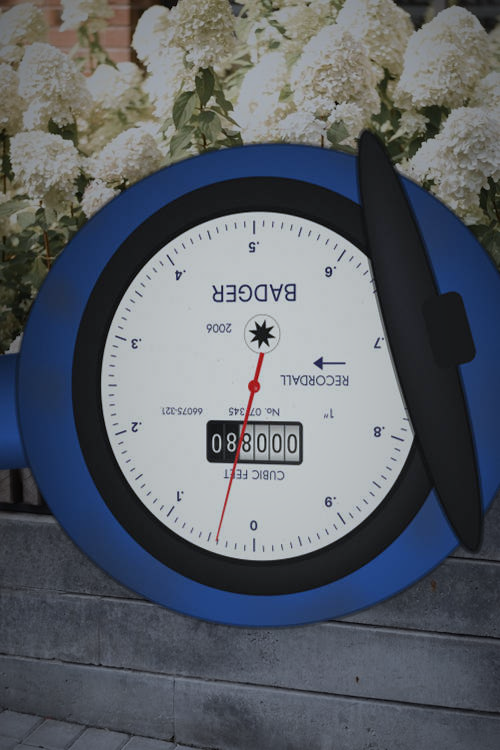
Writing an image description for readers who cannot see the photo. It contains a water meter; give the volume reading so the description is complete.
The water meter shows 880.04 ft³
